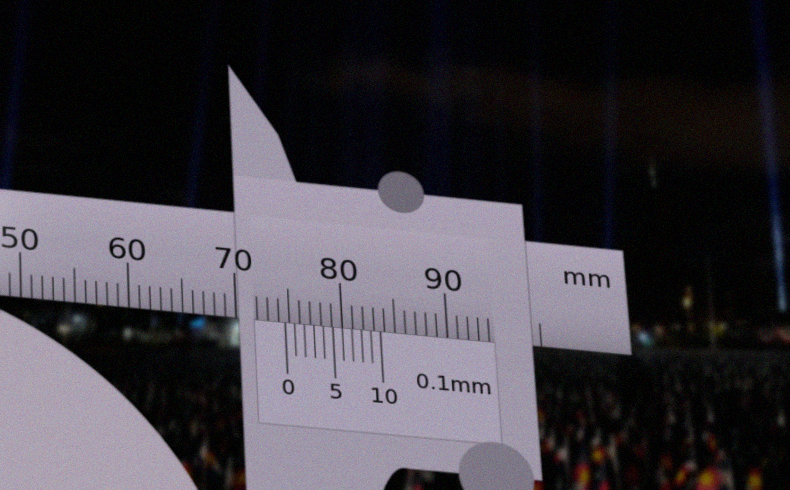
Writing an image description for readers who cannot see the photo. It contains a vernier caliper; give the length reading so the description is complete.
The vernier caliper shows 74.6 mm
